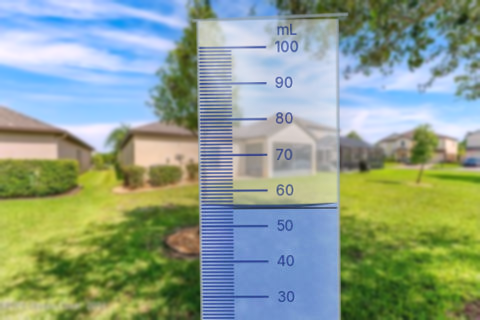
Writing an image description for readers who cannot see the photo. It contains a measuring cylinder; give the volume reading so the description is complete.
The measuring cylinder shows 55 mL
